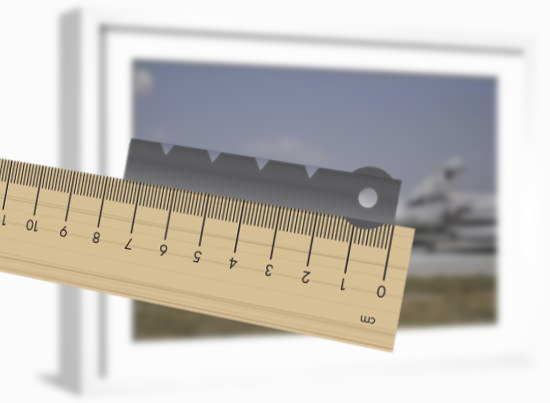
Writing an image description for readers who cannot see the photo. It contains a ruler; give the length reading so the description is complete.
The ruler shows 7.5 cm
